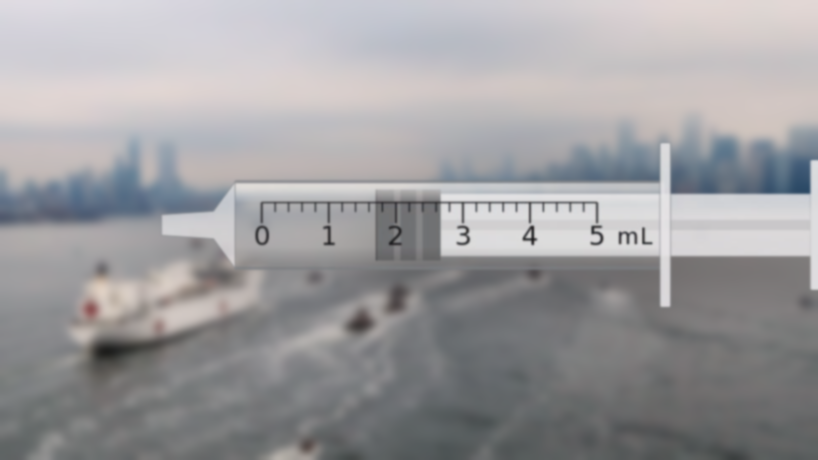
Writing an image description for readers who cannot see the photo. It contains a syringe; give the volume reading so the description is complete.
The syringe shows 1.7 mL
